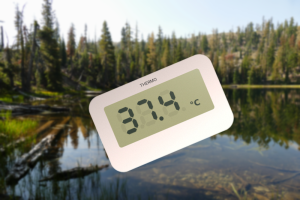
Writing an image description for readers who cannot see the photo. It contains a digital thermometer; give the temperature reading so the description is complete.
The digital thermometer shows 37.4 °C
